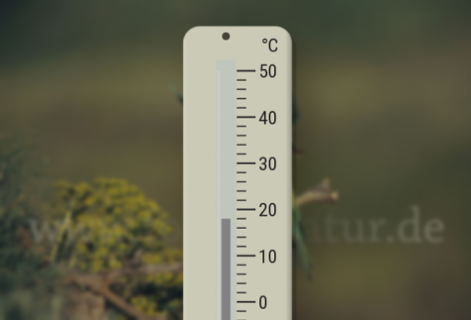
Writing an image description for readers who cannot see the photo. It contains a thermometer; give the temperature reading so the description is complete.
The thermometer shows 18 °C
